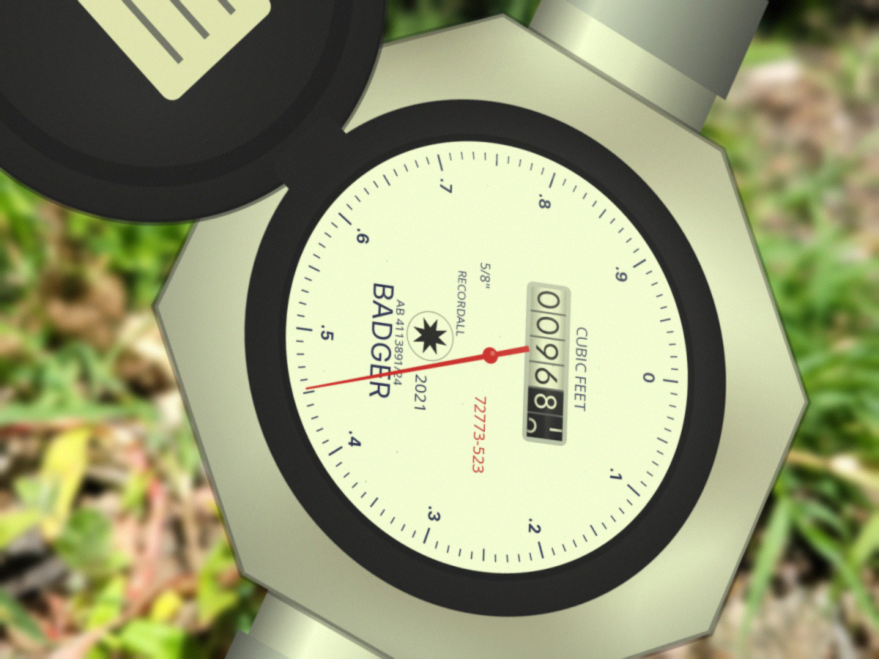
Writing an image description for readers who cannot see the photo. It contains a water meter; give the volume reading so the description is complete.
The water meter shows 9681.45 ft³
